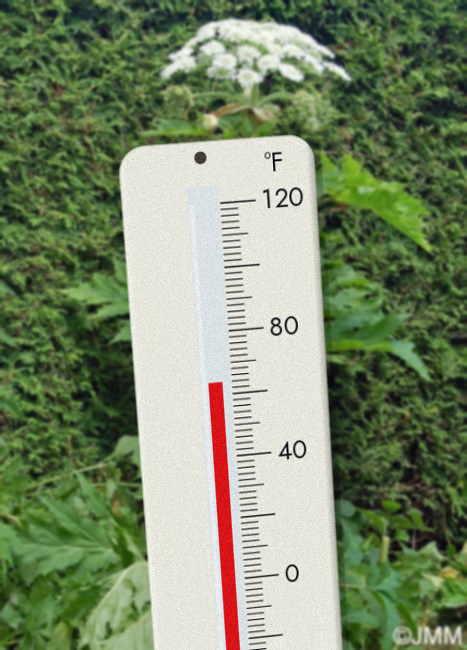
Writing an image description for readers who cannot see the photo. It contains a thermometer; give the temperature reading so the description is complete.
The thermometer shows 64 °F
